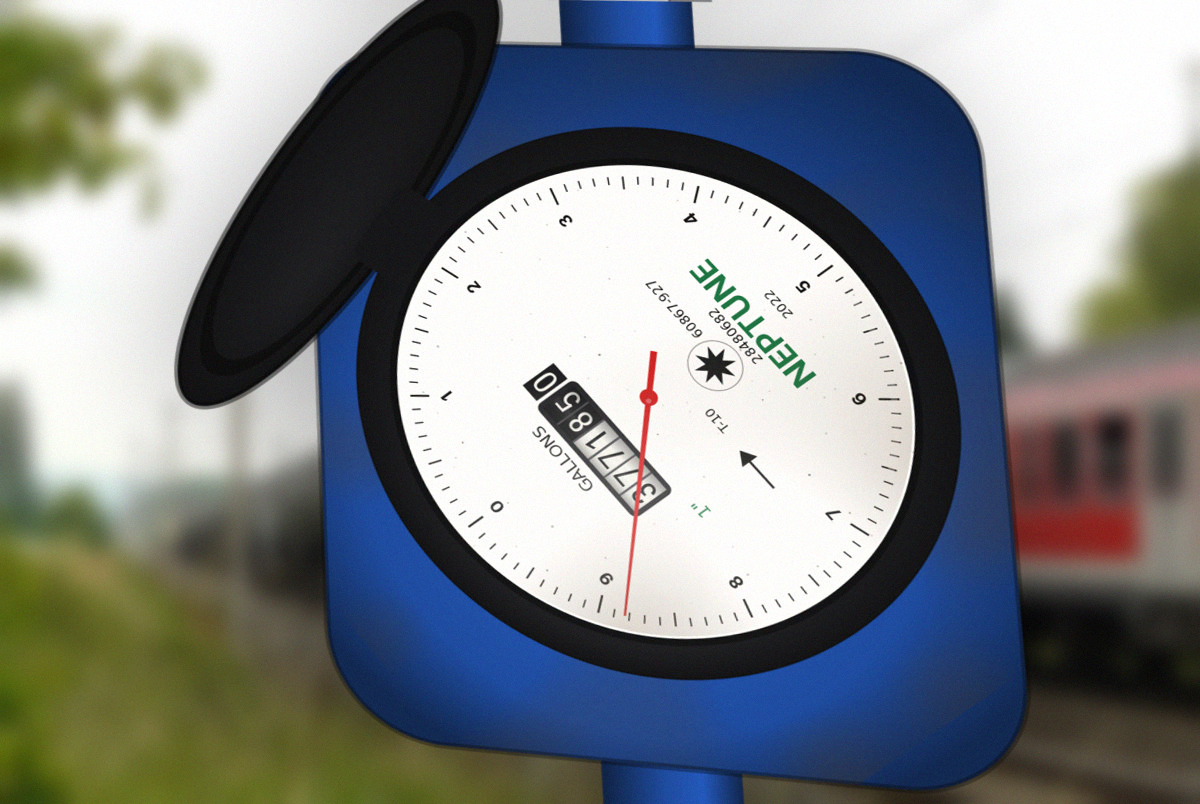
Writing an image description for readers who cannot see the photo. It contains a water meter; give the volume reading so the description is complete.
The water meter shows 3771848.8 gal
